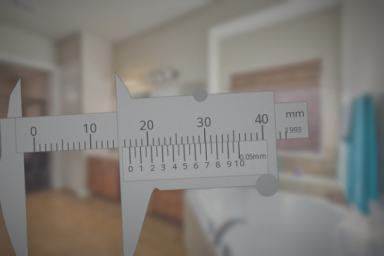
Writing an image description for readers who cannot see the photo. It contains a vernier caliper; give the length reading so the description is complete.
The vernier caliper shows 16.8 mm
